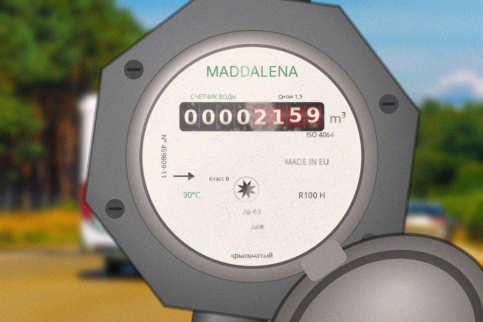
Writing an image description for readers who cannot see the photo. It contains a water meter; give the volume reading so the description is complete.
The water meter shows 0.2159 m³
